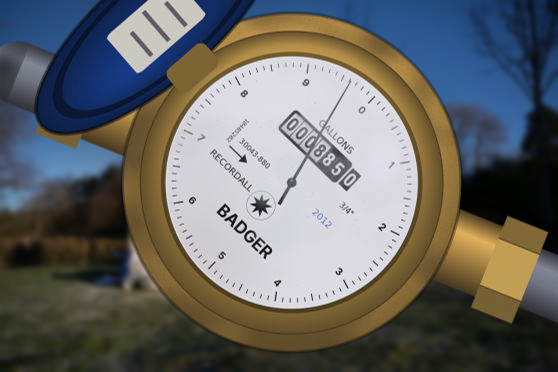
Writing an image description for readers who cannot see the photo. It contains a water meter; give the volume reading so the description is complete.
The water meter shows 8849.6 gal
